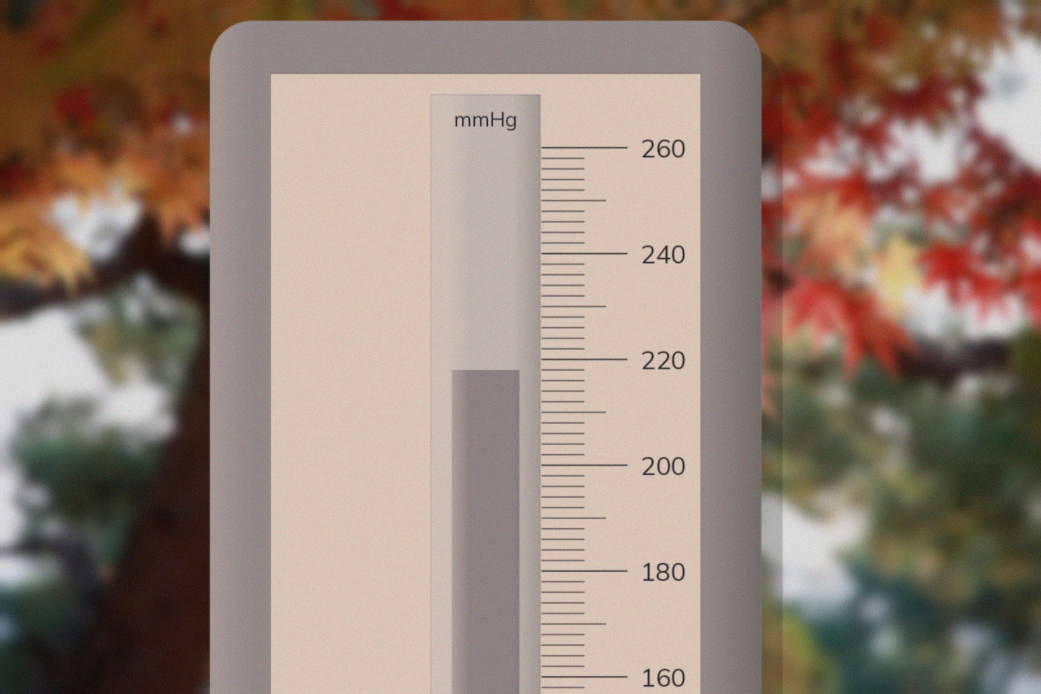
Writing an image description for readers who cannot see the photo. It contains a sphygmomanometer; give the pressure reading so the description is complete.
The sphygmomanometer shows 218 mmHg
